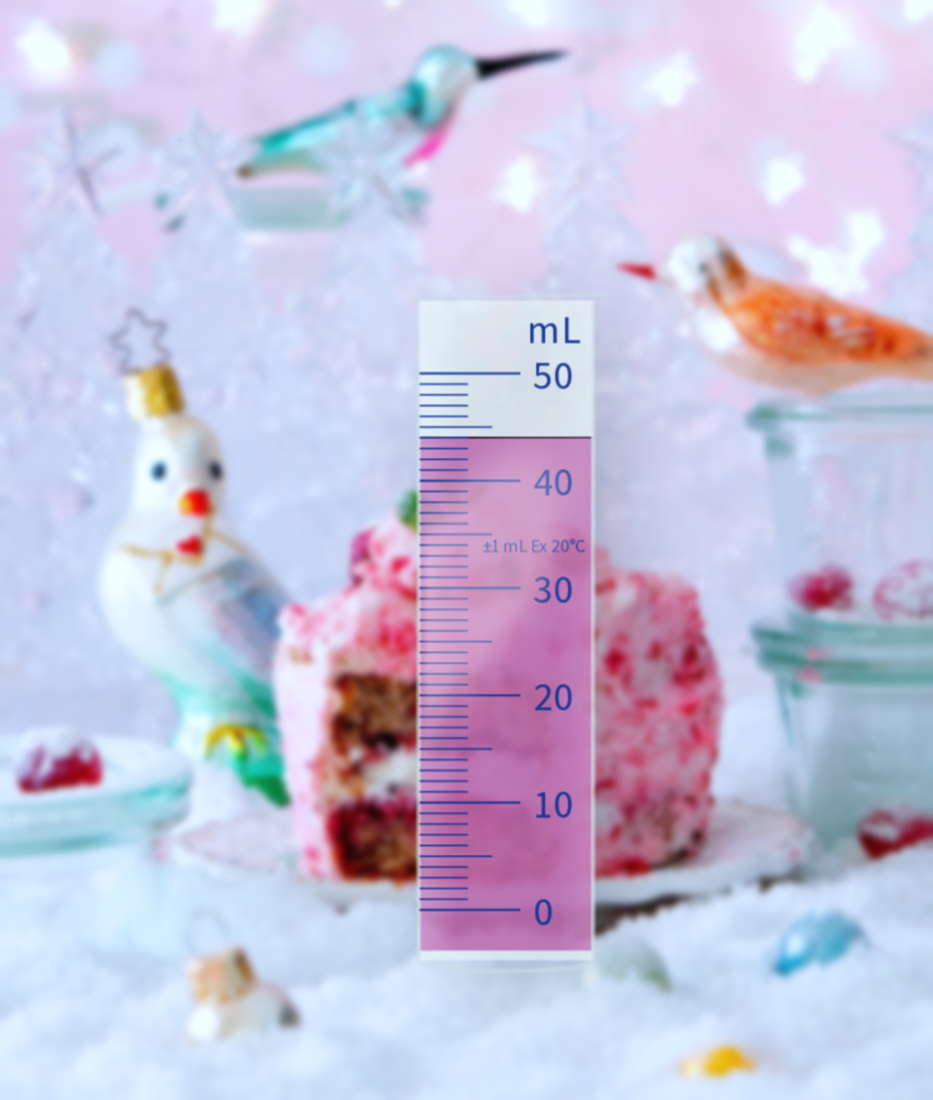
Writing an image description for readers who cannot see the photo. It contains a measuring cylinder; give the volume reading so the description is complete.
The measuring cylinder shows 44 mL
